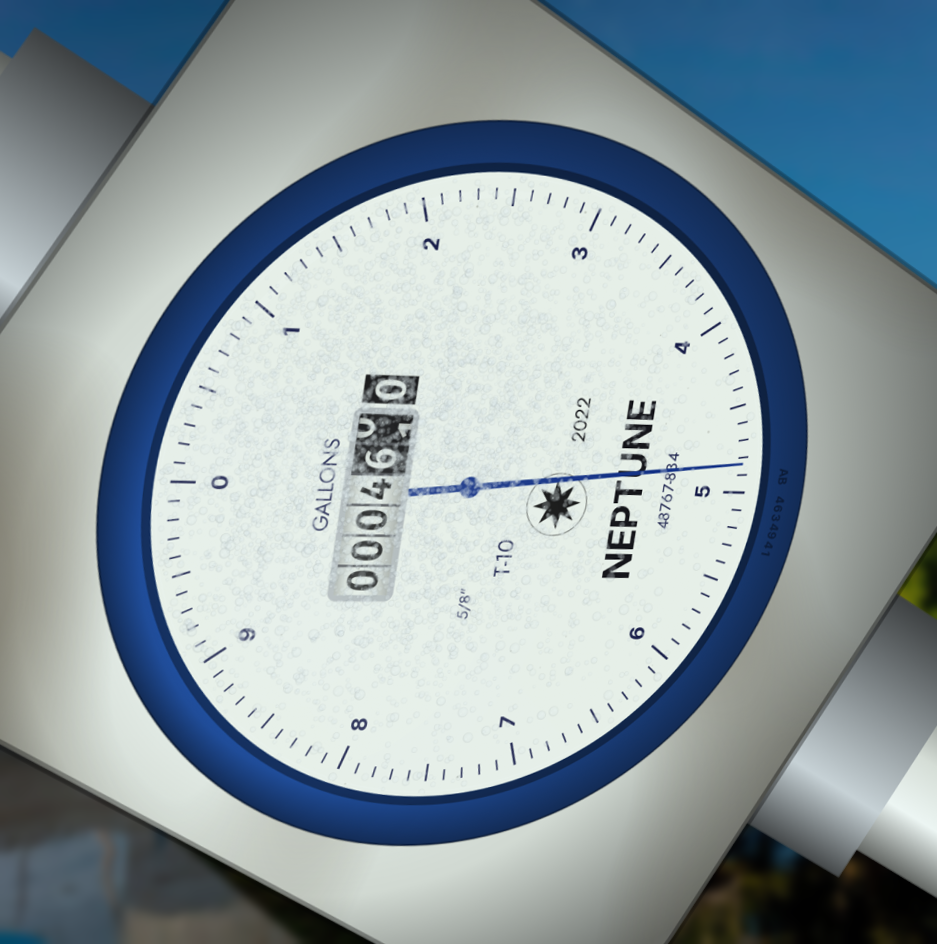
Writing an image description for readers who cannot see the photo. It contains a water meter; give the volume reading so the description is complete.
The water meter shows 4604.8 gal
